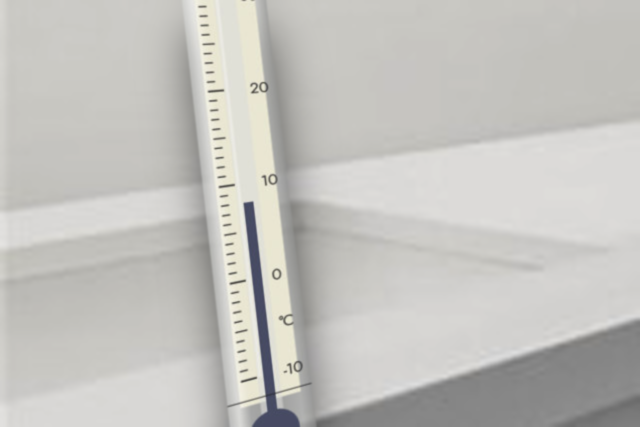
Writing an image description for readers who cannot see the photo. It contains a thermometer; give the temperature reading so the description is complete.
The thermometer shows 8 °C
